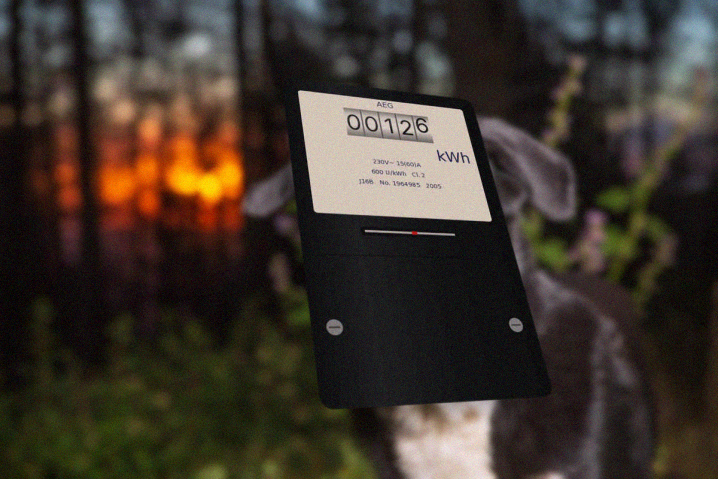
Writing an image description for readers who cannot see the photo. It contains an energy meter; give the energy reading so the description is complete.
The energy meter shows 126 kWh
